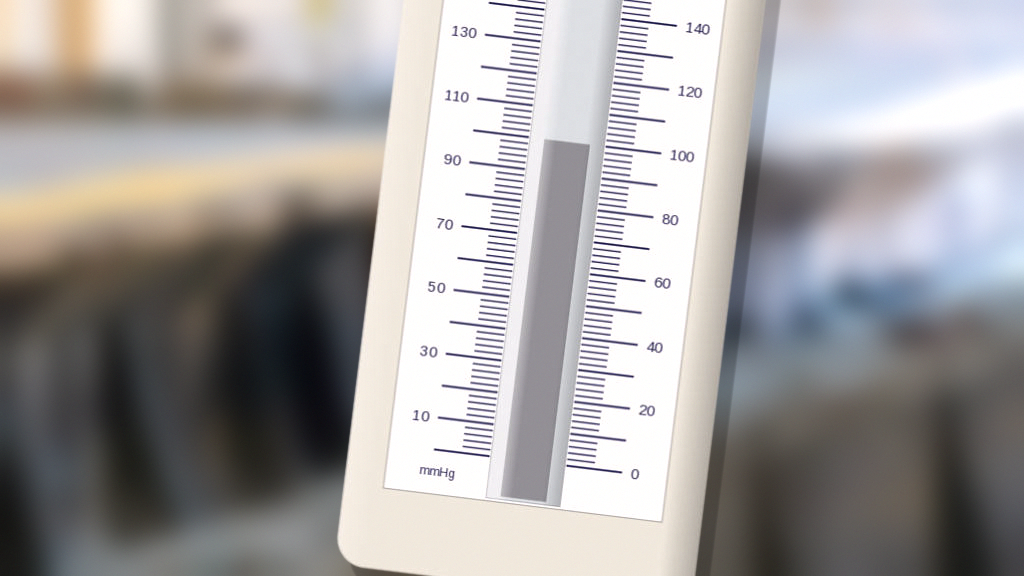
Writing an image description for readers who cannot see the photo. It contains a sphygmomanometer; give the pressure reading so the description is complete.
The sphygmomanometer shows 100 mmHg
